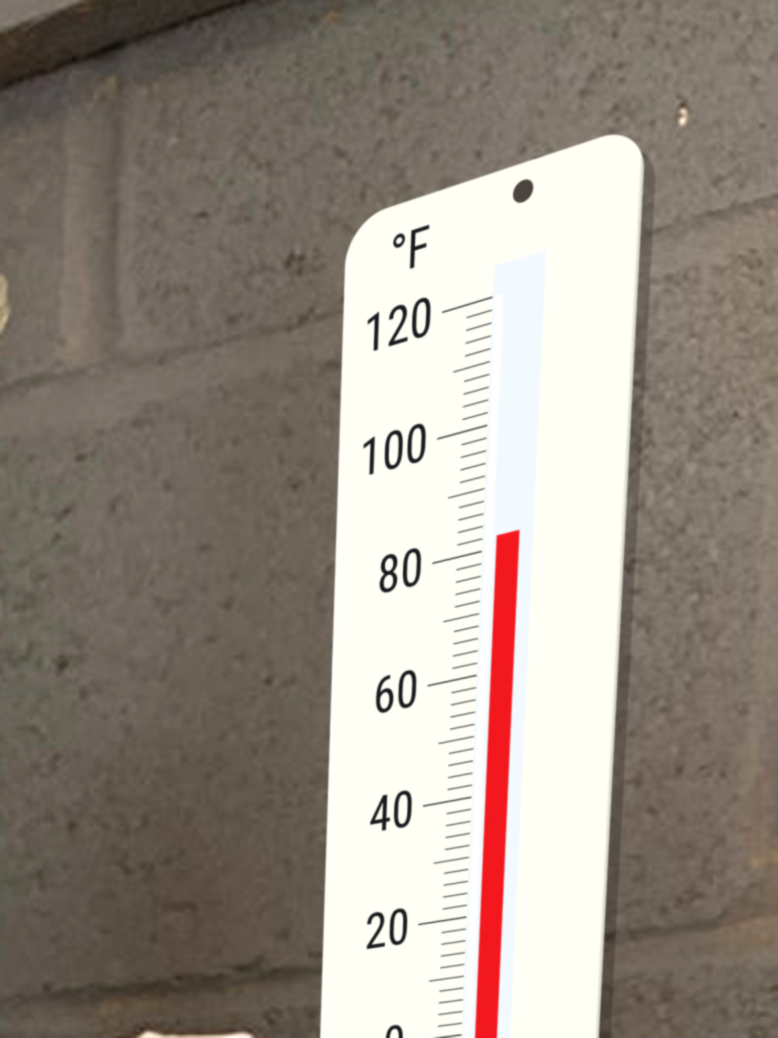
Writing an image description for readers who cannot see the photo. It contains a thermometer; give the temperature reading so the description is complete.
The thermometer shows 82 °F
